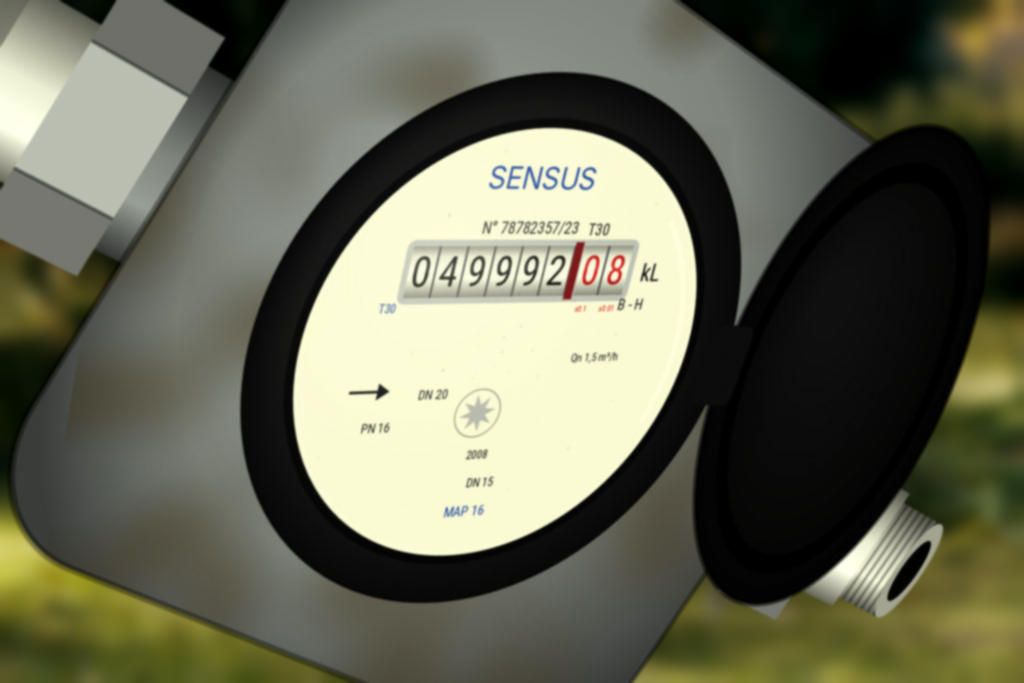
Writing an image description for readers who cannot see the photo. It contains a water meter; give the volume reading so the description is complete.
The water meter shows 49992.08 kL
